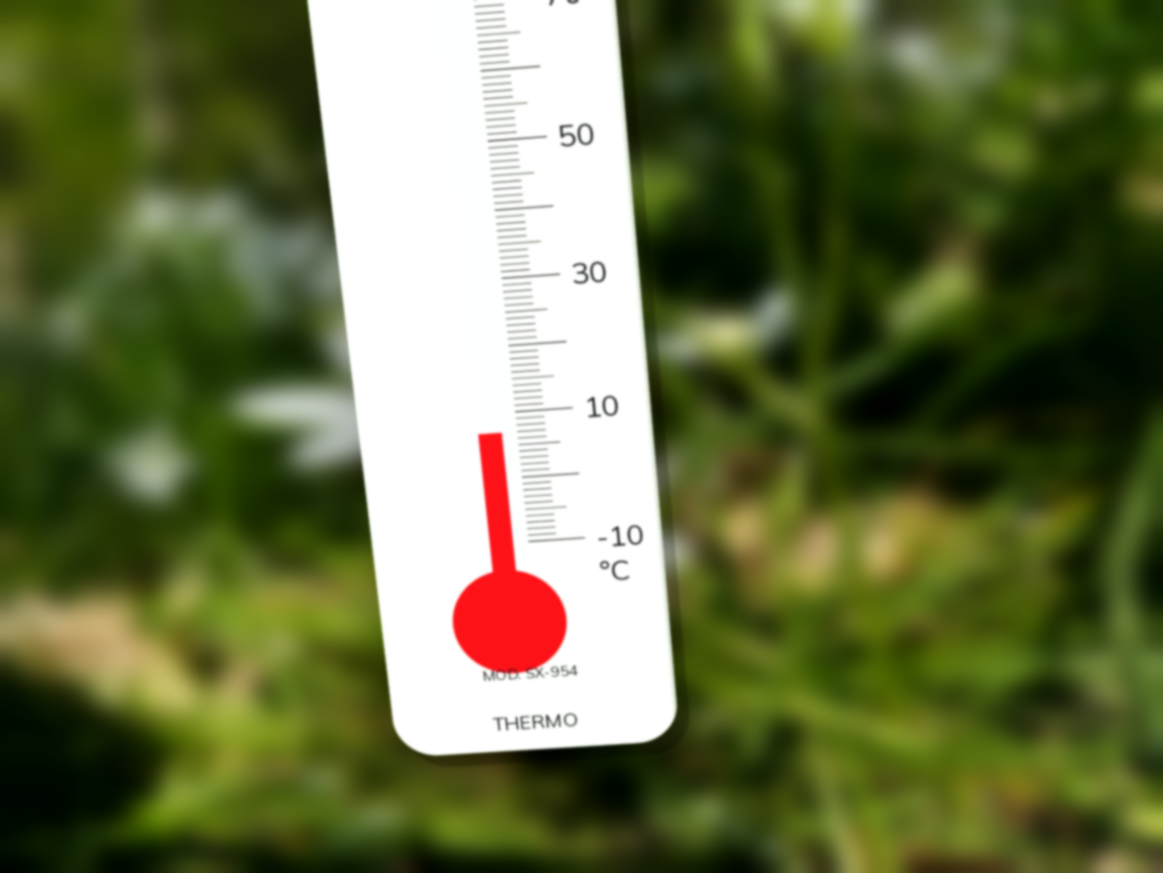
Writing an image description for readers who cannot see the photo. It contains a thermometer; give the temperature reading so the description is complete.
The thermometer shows 7 °C
